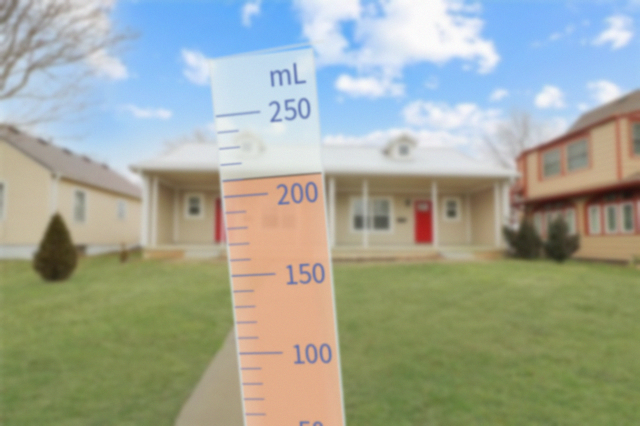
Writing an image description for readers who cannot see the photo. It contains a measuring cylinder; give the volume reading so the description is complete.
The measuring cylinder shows 210 mL
